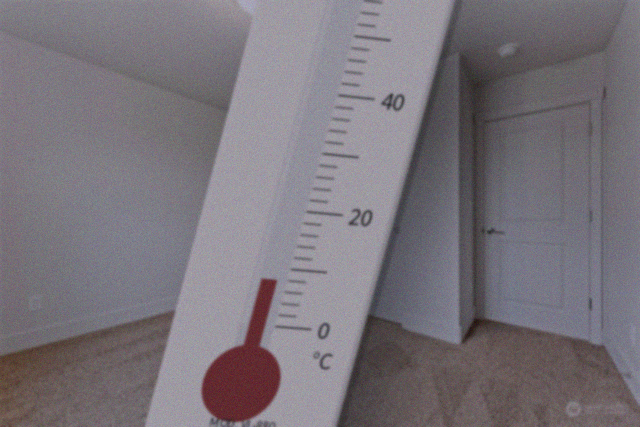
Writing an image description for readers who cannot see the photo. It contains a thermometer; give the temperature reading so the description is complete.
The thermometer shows 8 °C
